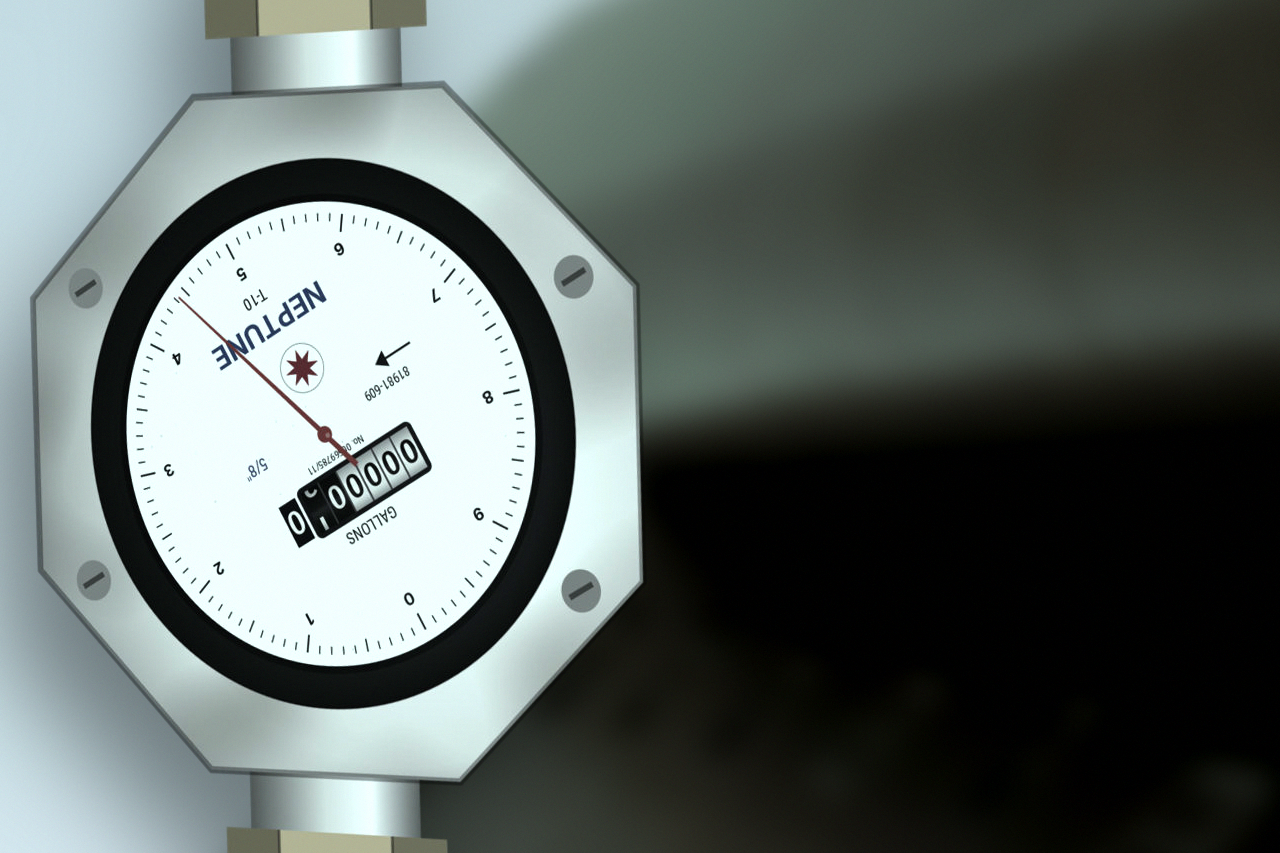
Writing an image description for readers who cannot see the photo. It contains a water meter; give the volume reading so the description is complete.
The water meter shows 14.4 gal
